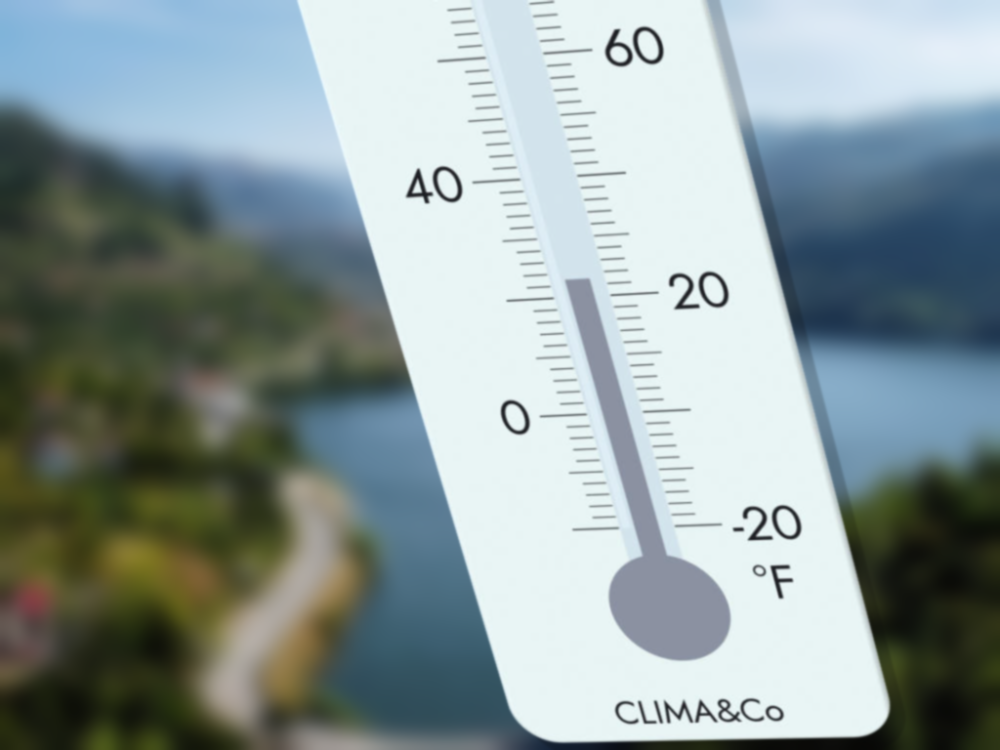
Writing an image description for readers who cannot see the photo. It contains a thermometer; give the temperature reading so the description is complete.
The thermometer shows 23 °F
